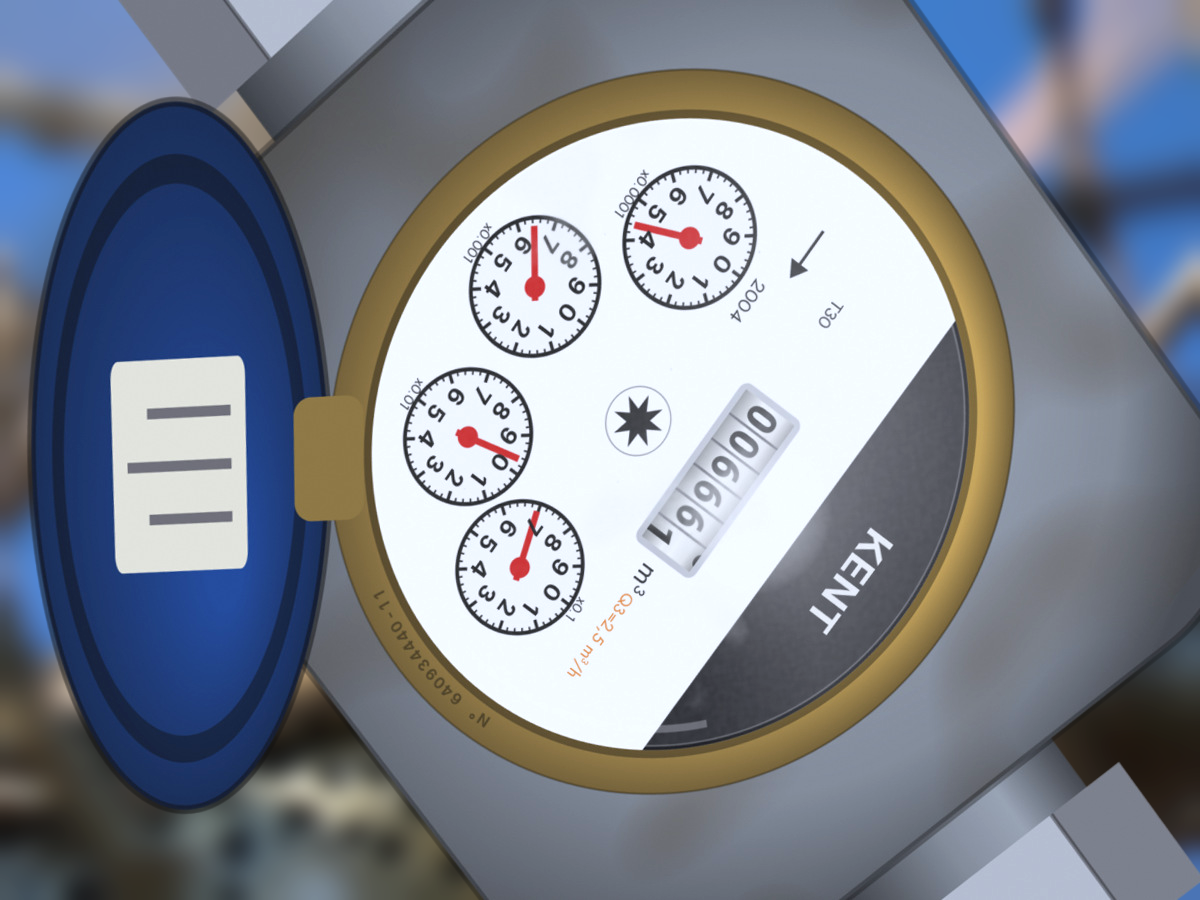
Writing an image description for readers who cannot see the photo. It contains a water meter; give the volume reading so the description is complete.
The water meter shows 6660.6964 m³
